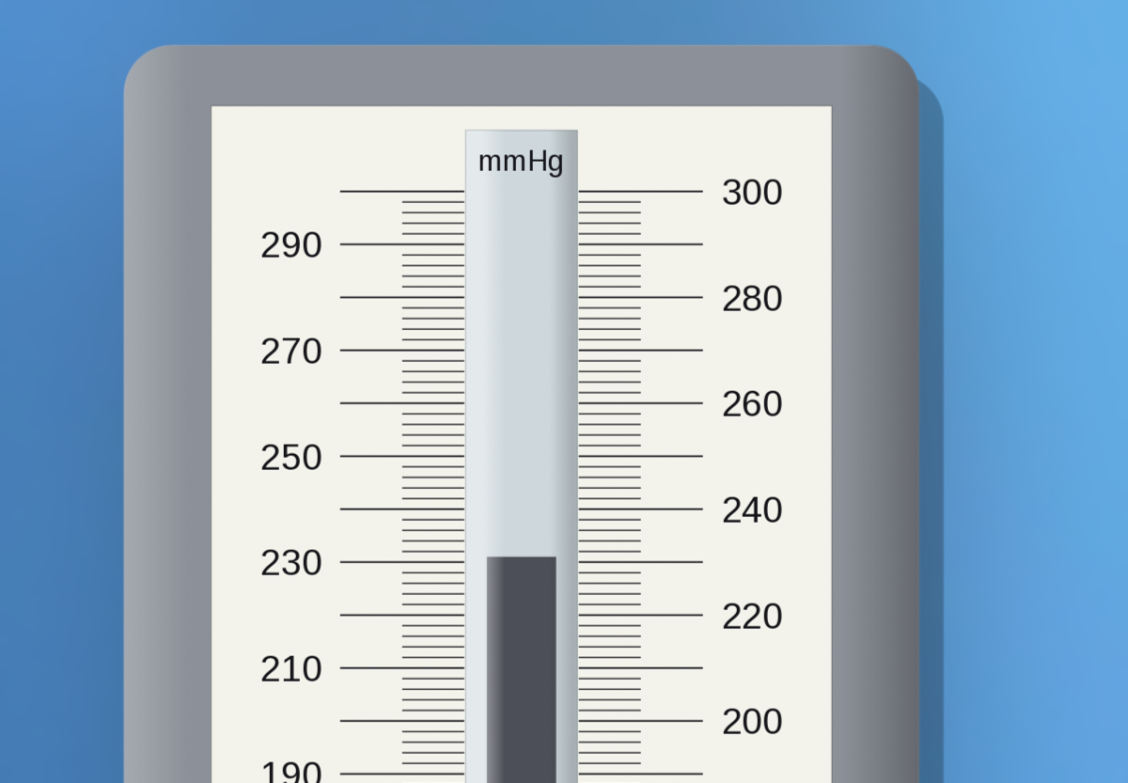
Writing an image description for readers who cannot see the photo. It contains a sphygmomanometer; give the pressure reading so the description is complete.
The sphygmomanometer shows 231 mmHg
